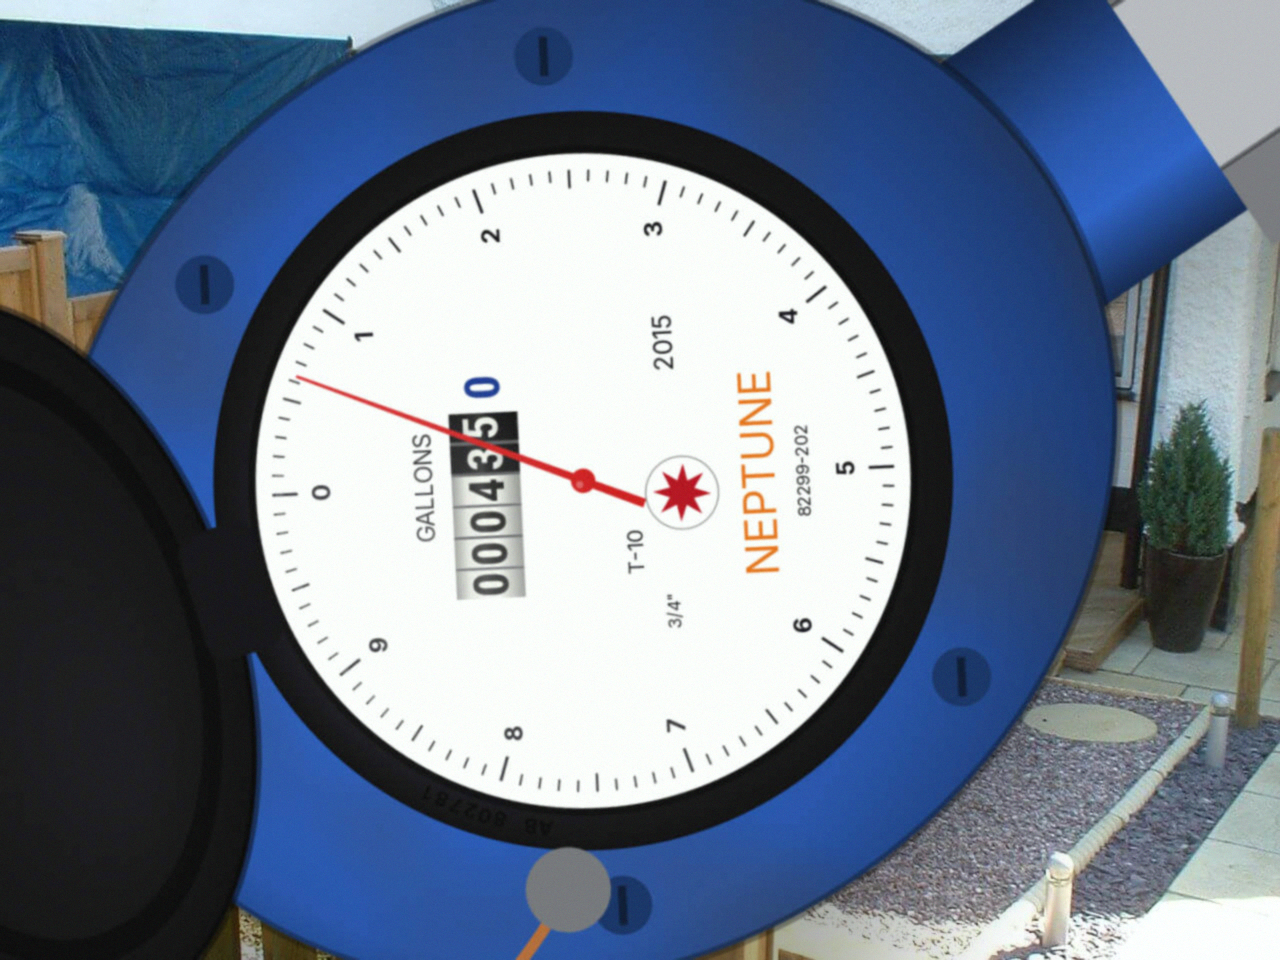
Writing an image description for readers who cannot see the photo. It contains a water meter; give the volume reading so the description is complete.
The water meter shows 4350.6 gal
